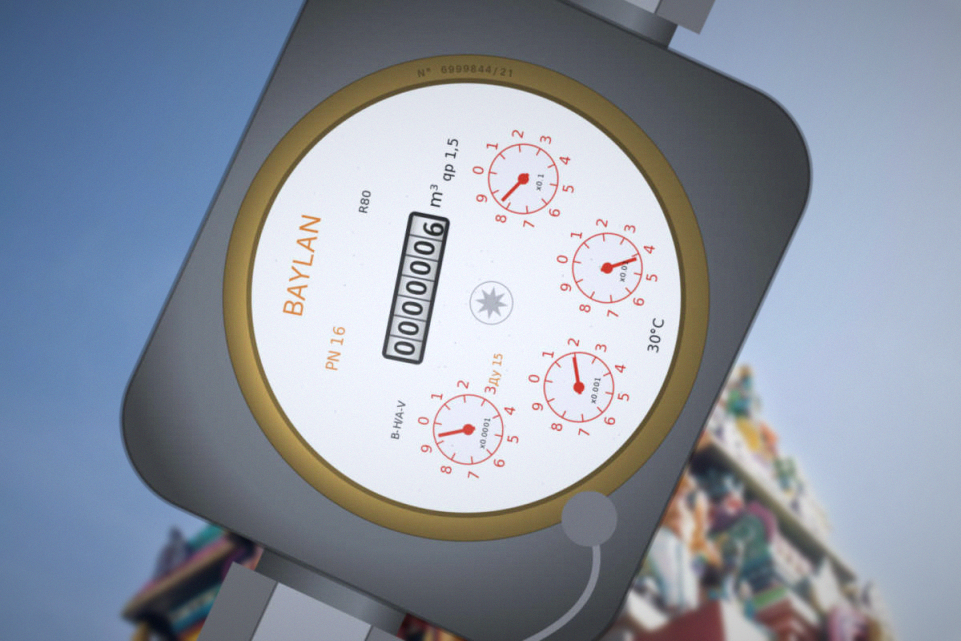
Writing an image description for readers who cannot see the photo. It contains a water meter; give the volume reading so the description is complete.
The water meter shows 5.8419 m³
